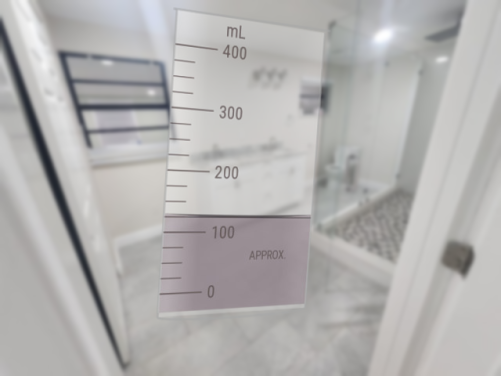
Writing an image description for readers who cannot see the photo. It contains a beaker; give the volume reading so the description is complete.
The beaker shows 125 mL
